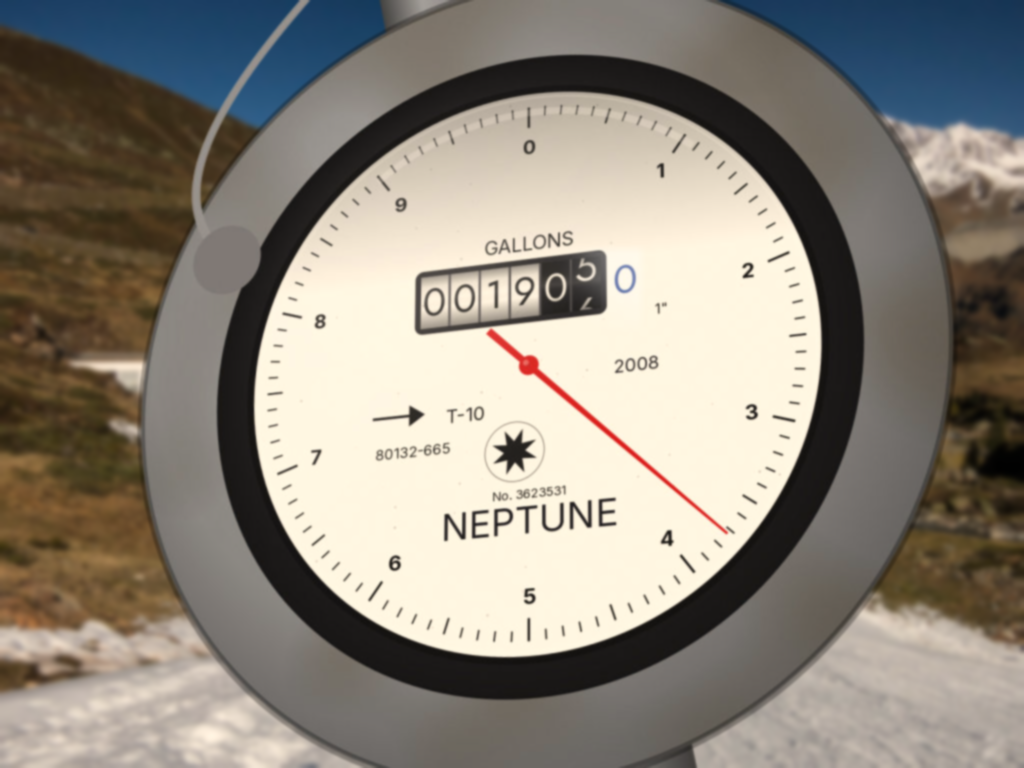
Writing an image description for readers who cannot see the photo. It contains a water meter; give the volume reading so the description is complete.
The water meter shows 19053.7 gal
